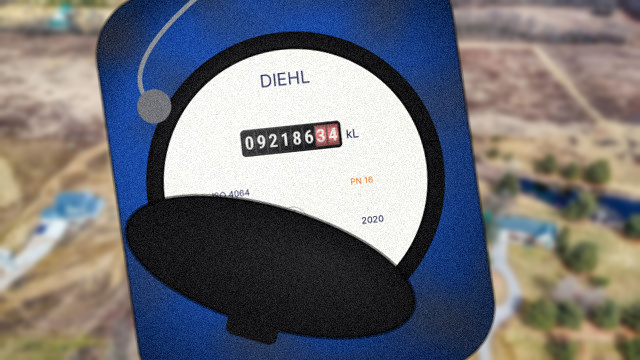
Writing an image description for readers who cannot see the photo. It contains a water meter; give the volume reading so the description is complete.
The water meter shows 92186.34 kL
